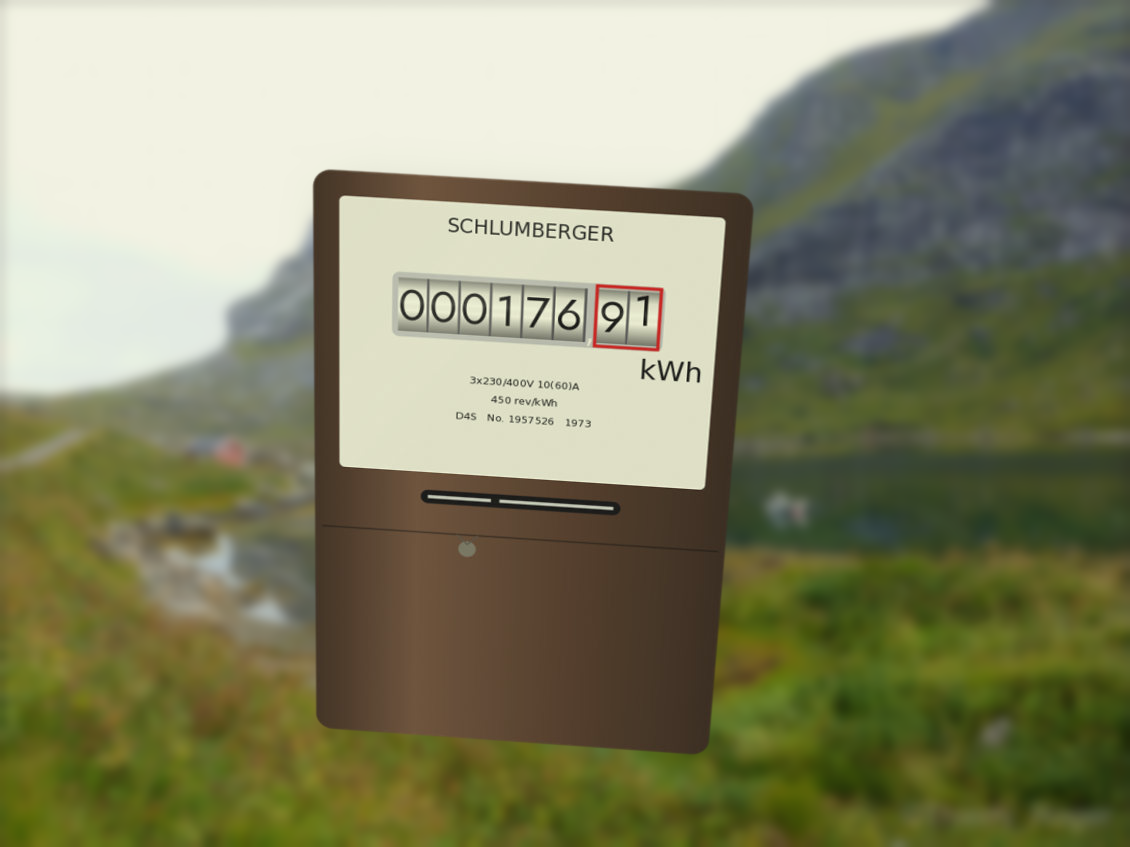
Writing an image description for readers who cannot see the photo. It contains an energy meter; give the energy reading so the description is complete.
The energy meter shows 176.91 kWh
